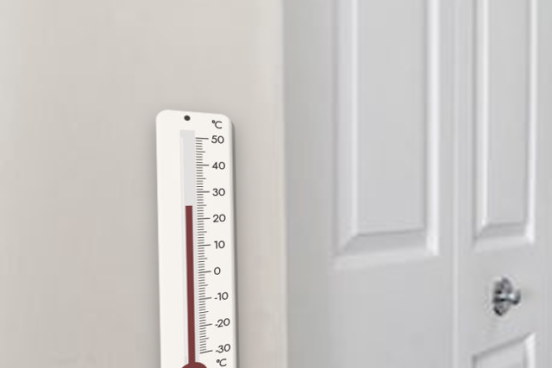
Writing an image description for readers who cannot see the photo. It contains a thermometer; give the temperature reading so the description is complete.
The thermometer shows 25 °C
